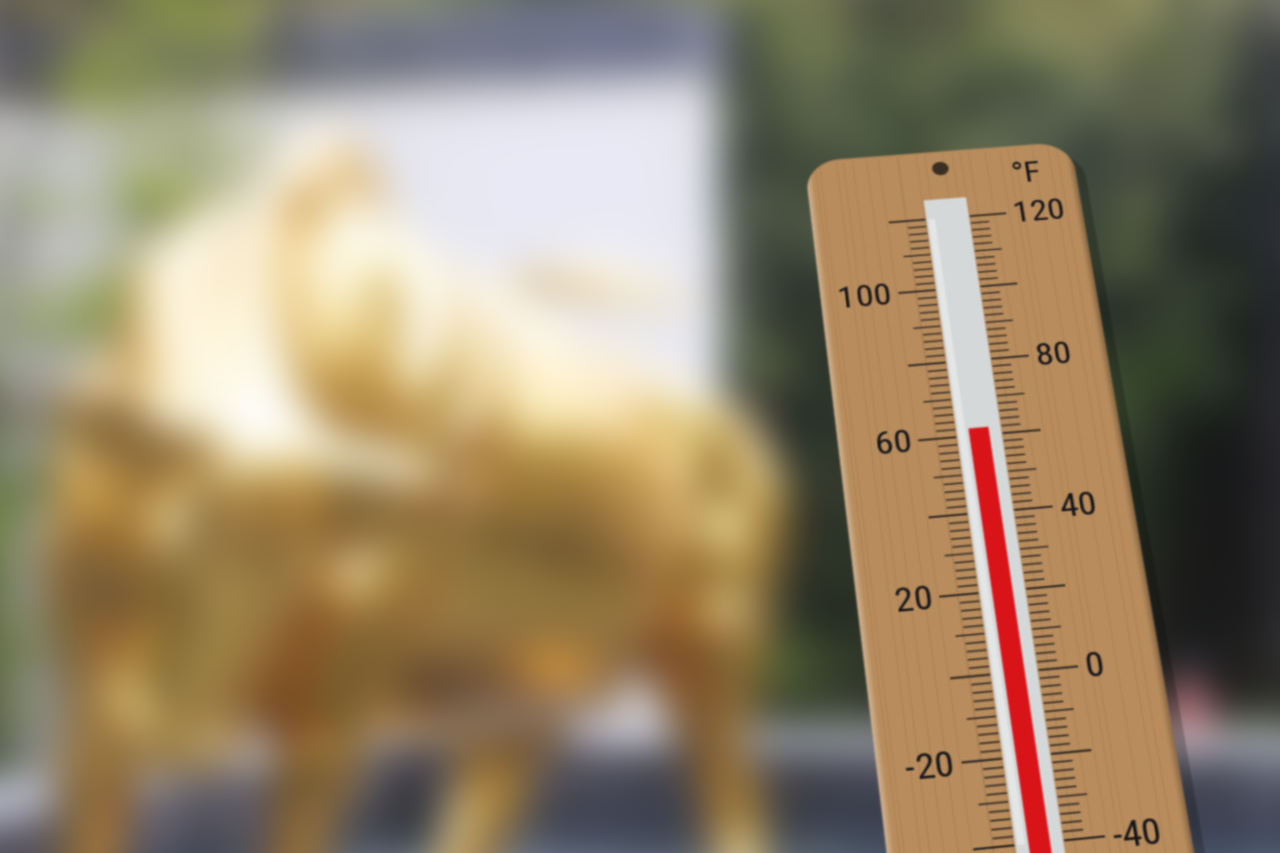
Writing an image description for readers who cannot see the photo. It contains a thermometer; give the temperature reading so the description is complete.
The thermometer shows 62 °F
